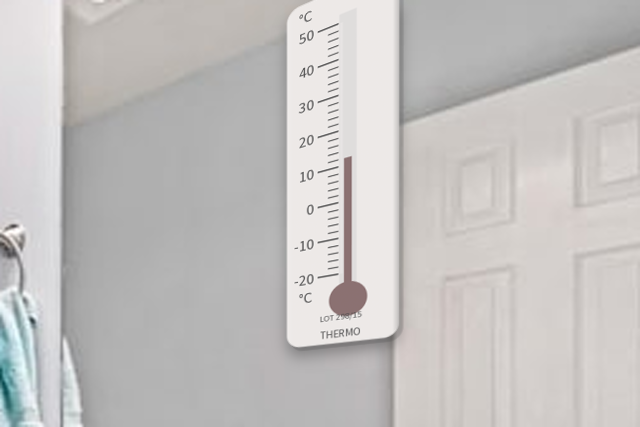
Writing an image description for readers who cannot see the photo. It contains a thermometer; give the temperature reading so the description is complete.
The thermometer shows 12 °C
